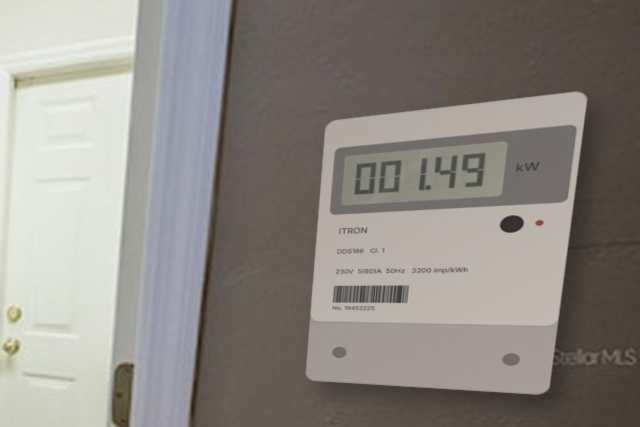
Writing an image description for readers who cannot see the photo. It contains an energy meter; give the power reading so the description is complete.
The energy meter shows 1.49 kW
